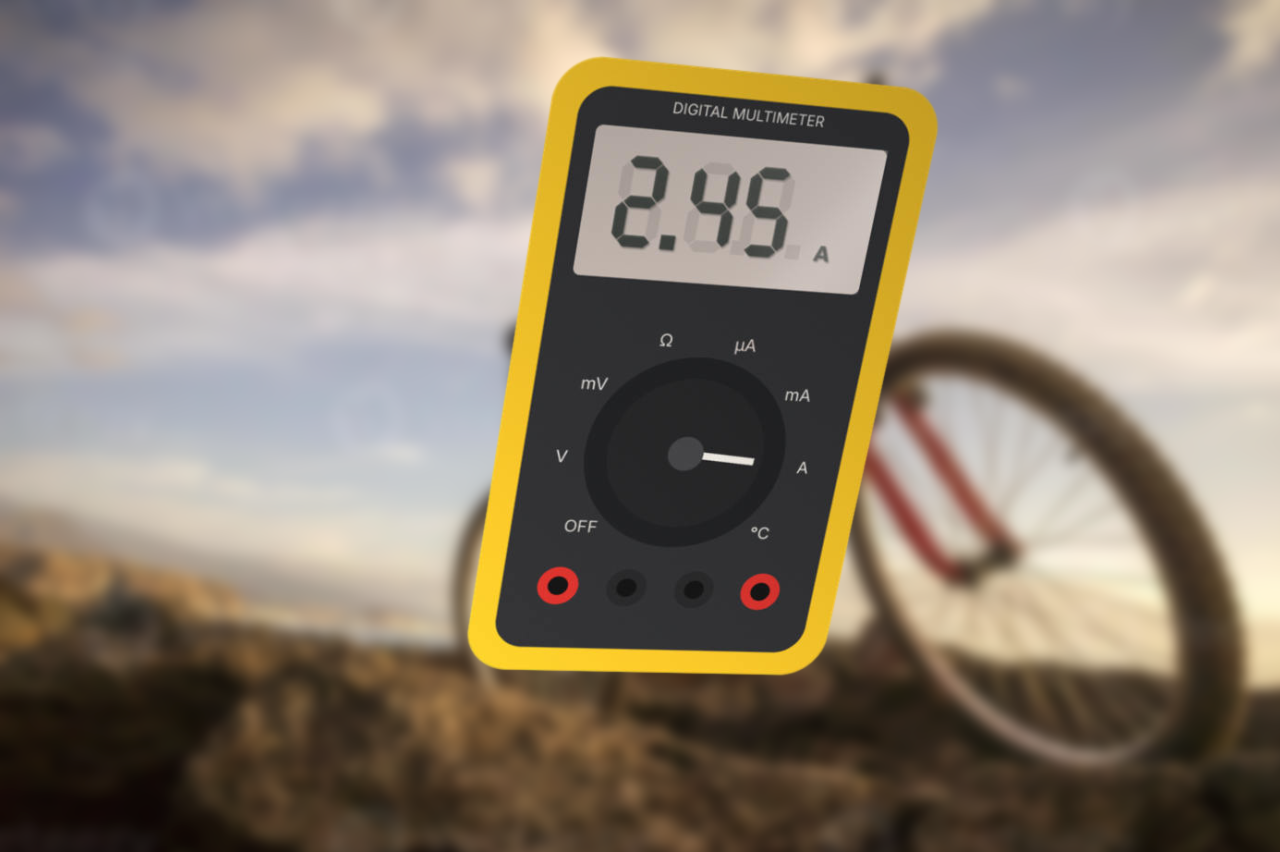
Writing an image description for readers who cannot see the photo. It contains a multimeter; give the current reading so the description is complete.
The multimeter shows 2.45 A
